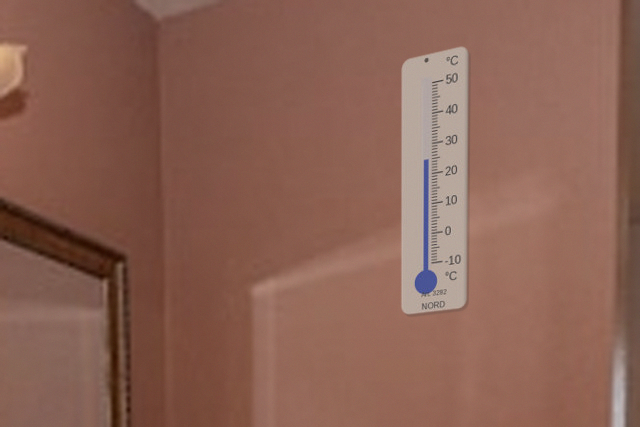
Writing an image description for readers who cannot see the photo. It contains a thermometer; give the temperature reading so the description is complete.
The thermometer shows 25 °C
